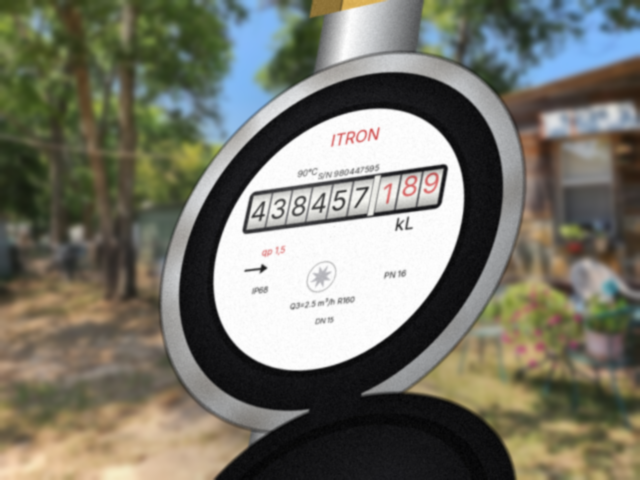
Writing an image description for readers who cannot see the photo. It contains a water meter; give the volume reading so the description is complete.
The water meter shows 438457.189 kL
